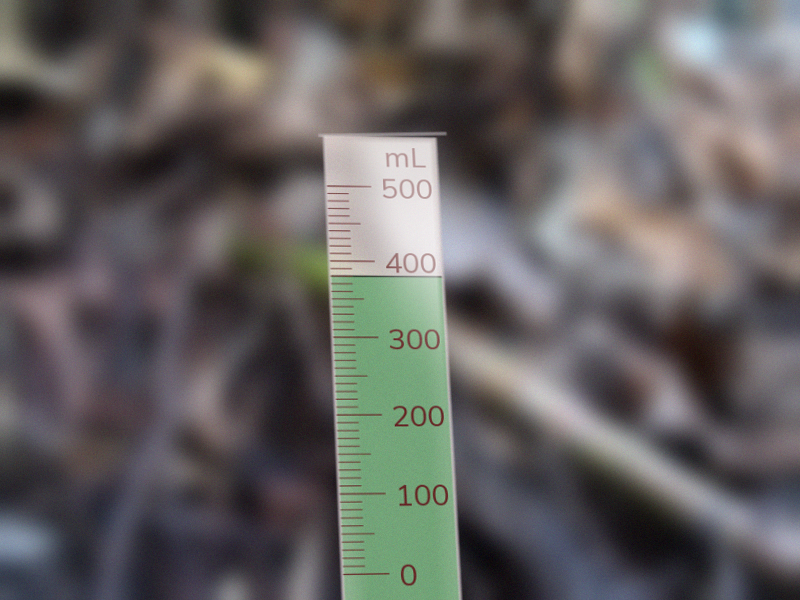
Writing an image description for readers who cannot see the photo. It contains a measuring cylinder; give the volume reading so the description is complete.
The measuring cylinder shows 380 mL
